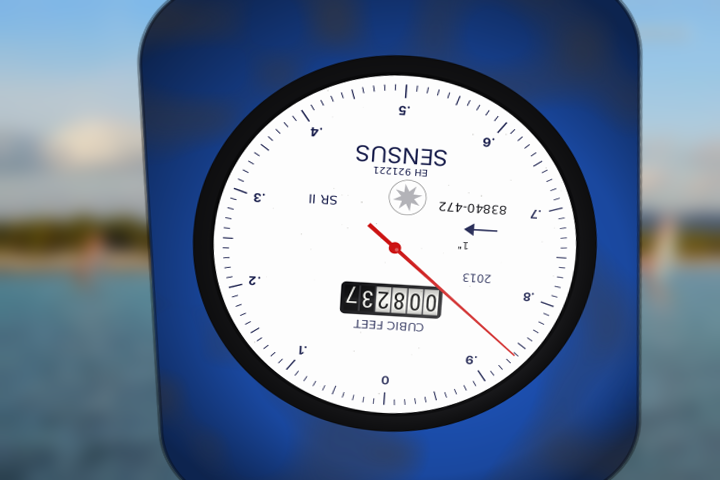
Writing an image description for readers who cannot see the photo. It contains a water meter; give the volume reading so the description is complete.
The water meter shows 8236.86 ft³
